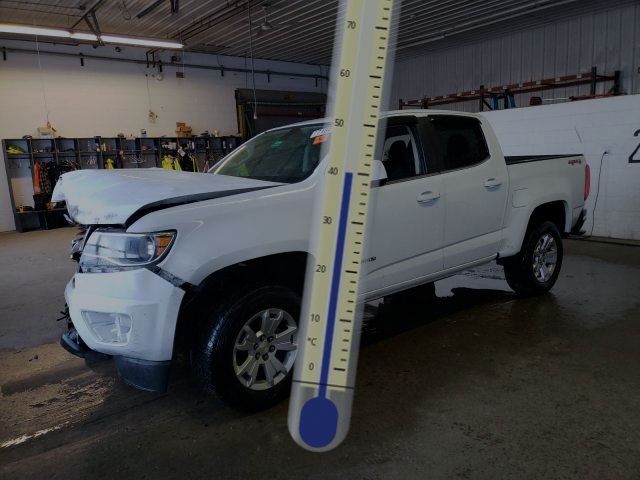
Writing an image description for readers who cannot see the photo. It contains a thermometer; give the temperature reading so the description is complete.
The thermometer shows 40 °C
